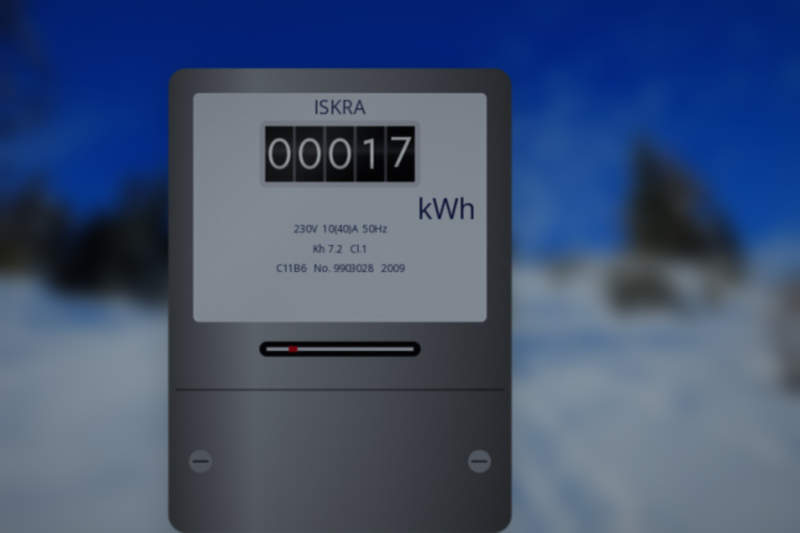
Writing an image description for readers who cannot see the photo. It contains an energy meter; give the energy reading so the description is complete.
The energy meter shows 17 kWh
